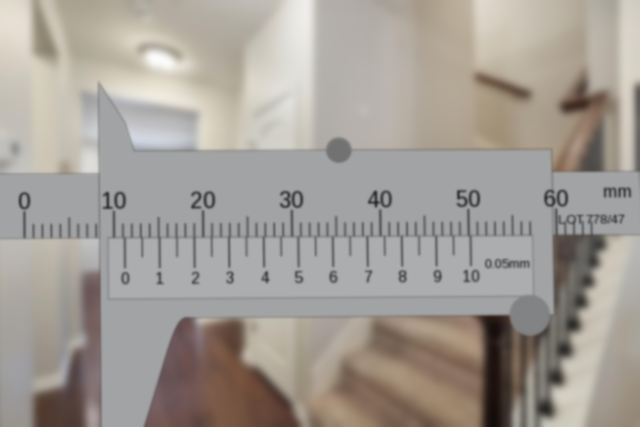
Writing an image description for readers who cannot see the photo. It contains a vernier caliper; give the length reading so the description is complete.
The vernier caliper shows 11.2 mm
